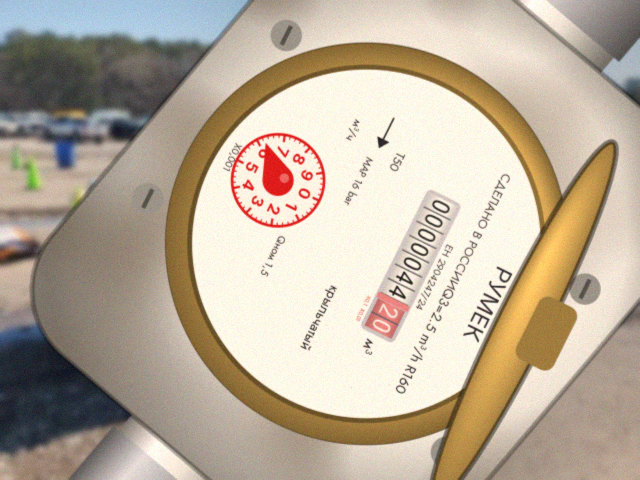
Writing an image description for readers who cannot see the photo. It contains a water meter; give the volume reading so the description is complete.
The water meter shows 44.206 m³
